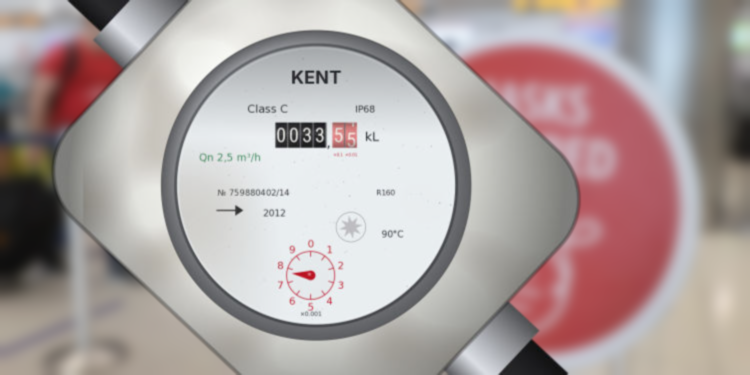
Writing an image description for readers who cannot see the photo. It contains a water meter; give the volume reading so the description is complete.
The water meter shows 33.547 kL
